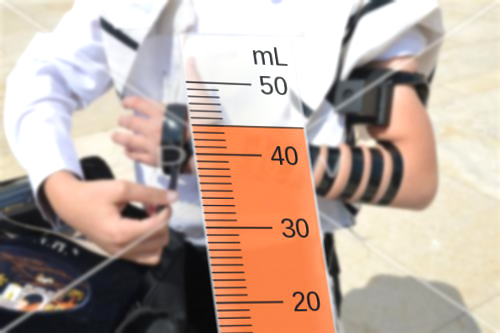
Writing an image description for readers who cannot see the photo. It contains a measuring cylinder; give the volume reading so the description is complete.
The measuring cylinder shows 44 mL
